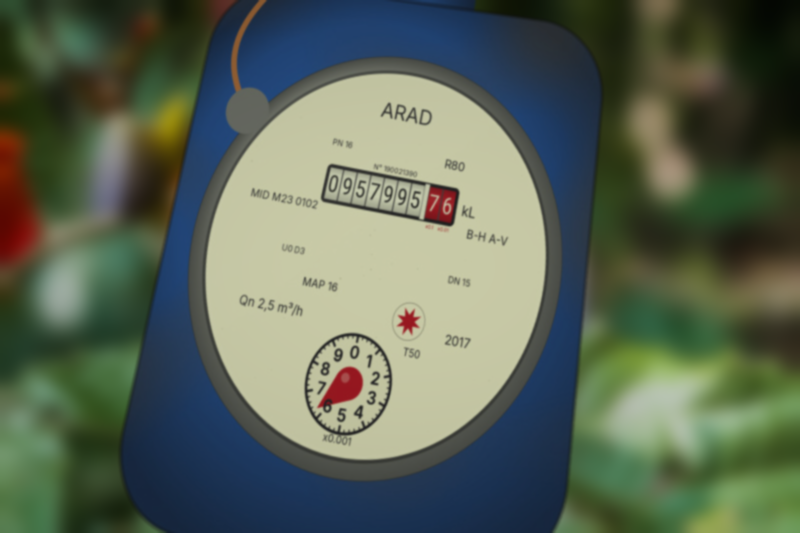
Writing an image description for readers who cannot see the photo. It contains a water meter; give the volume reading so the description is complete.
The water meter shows 957995.766 kL
